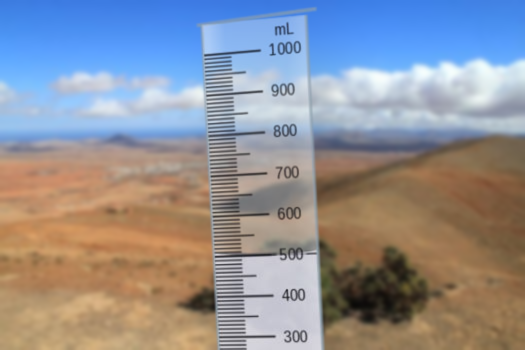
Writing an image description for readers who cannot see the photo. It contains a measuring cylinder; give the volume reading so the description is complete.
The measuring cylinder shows 500 mL
